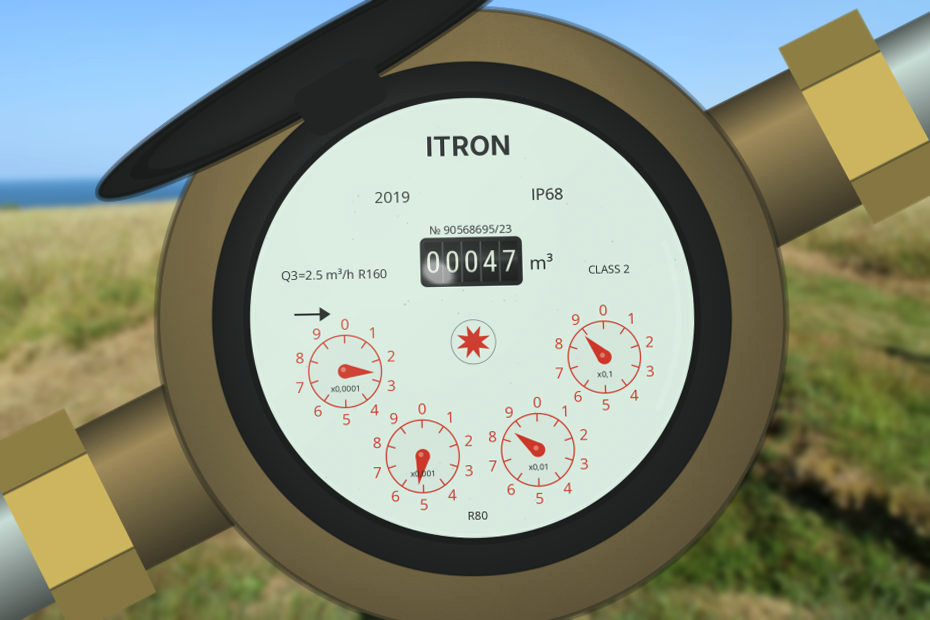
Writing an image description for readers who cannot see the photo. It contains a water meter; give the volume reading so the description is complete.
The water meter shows 47.8852 m³
